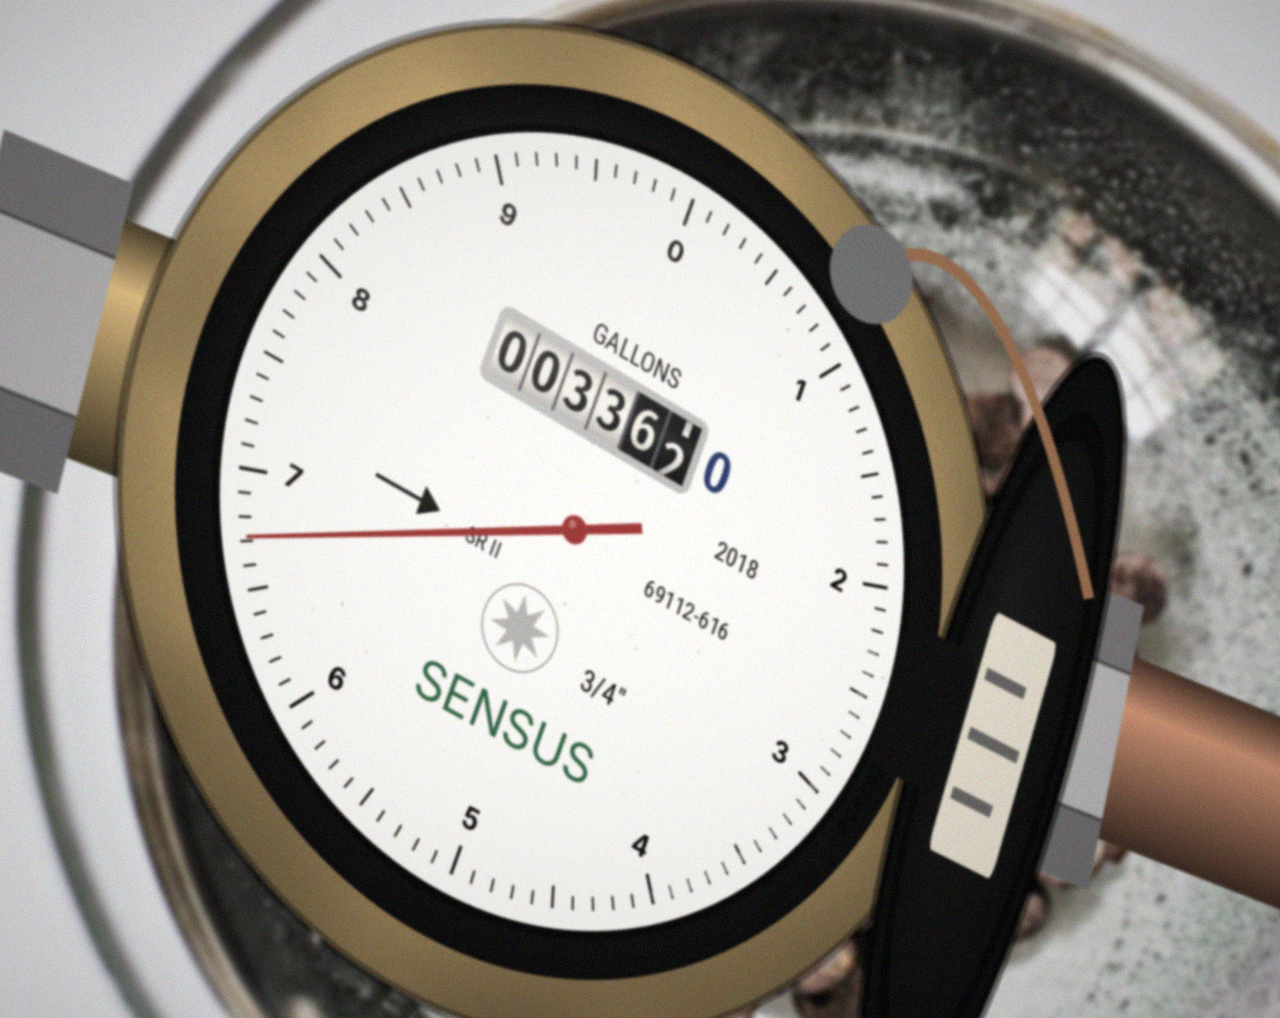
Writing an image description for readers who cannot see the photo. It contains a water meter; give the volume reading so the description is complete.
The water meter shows 33616.7 gal
